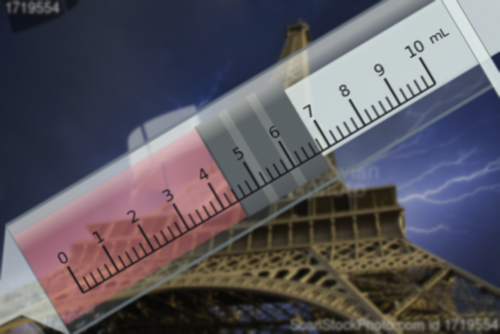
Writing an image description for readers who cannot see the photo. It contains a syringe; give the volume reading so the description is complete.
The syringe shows 4.4 mL
